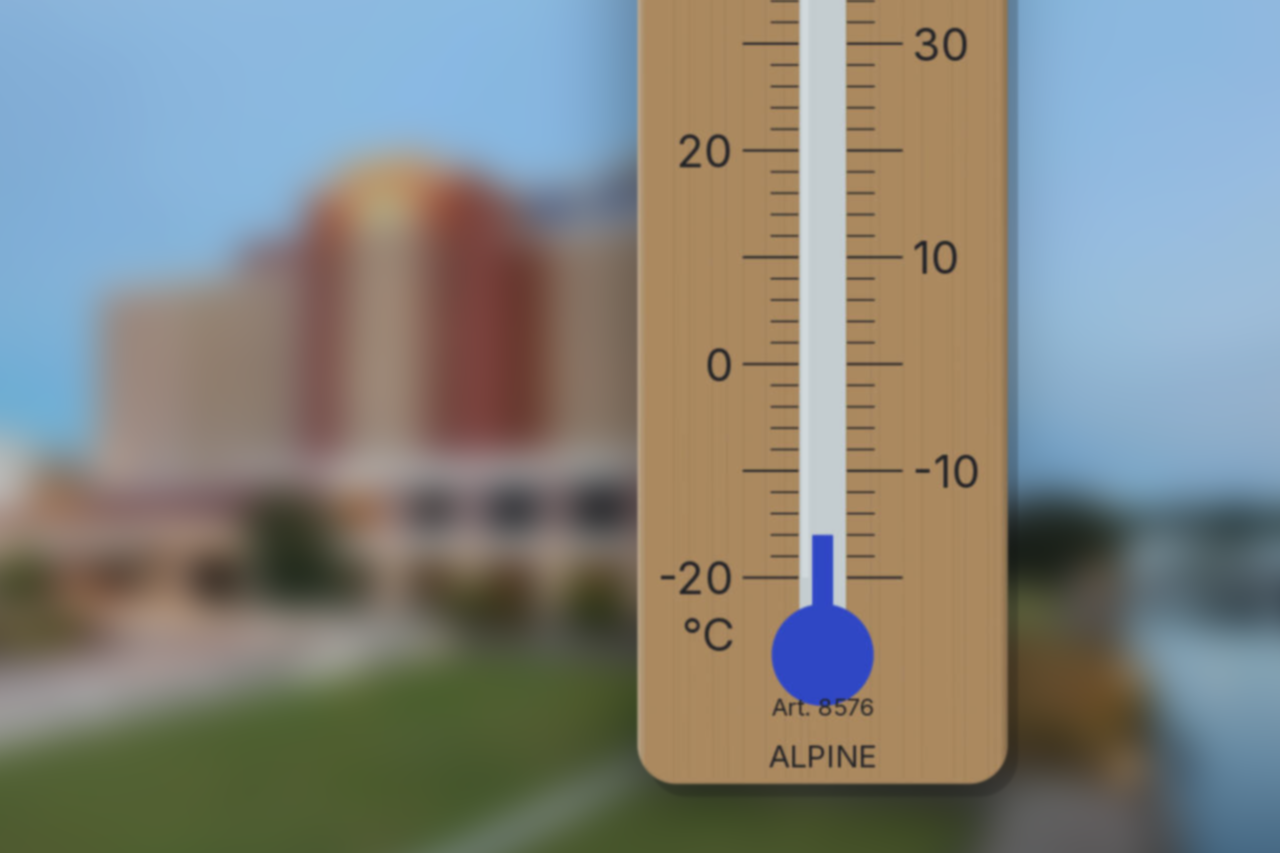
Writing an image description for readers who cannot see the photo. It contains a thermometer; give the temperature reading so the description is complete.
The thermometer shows -16 °C
